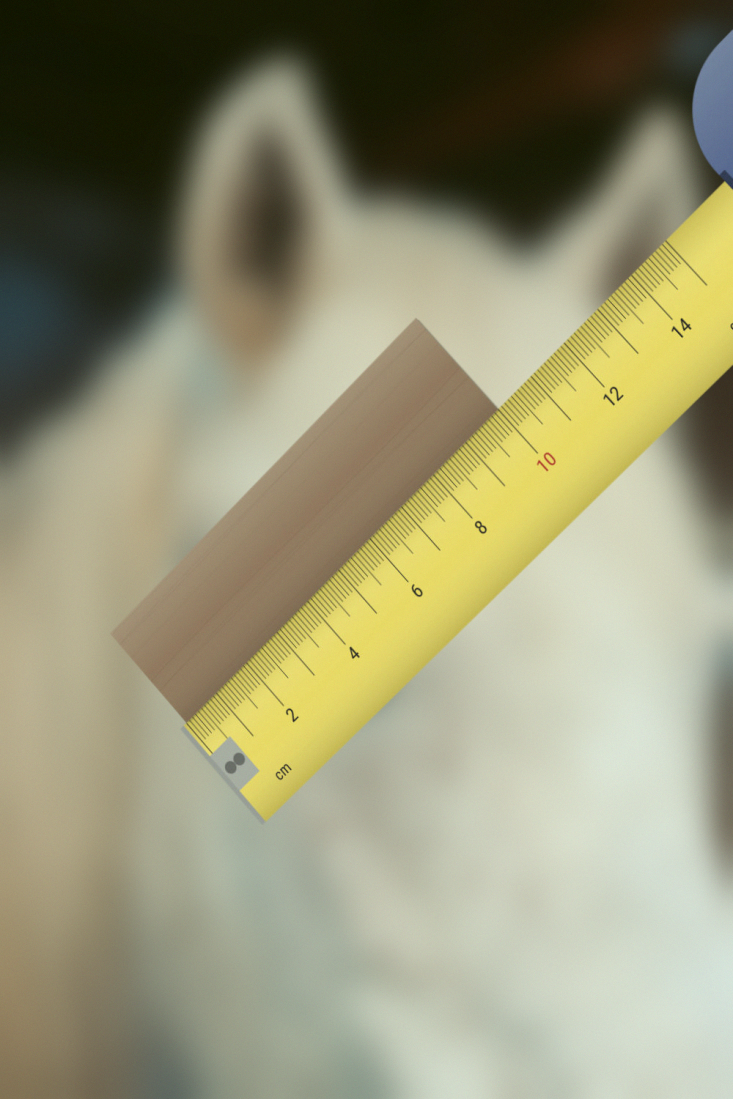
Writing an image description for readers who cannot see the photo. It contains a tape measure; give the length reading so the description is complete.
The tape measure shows 10 cm
